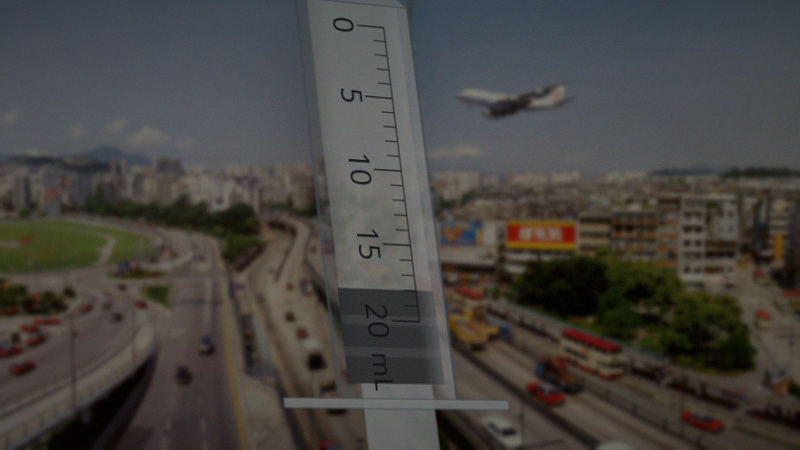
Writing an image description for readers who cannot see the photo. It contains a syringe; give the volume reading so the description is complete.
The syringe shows 18 mL
